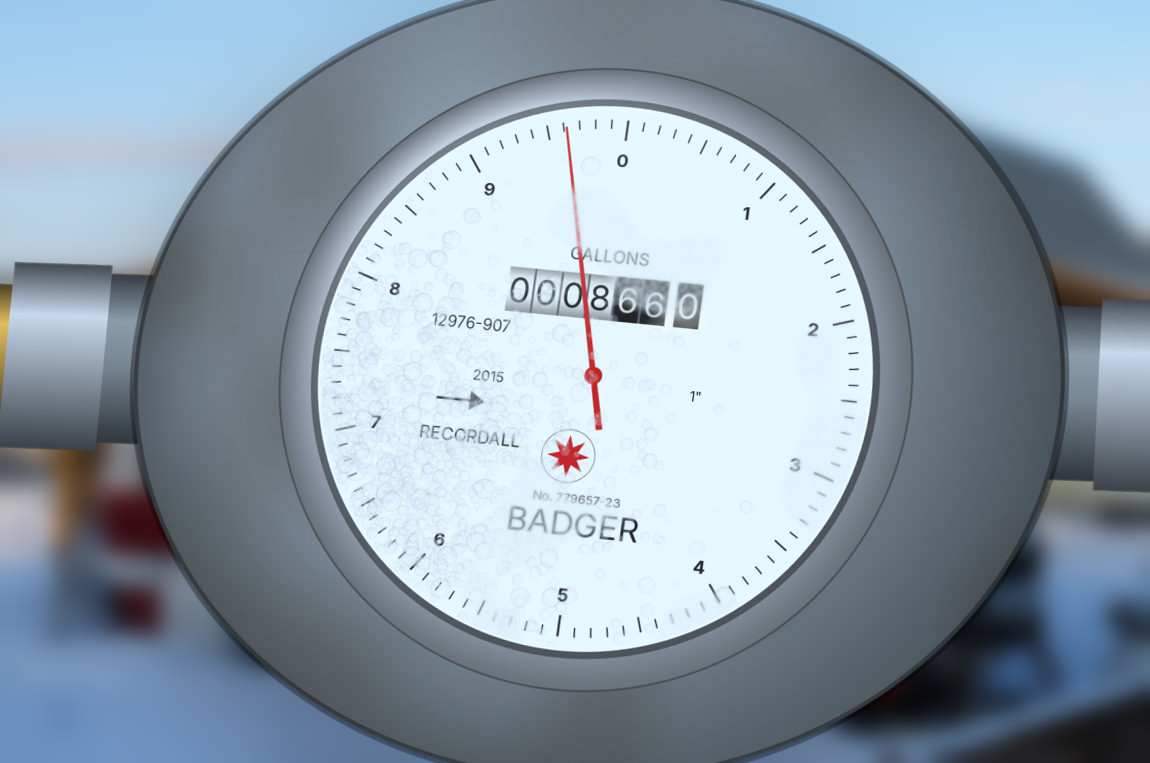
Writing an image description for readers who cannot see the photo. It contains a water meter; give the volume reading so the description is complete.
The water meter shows 8659.6 gal
